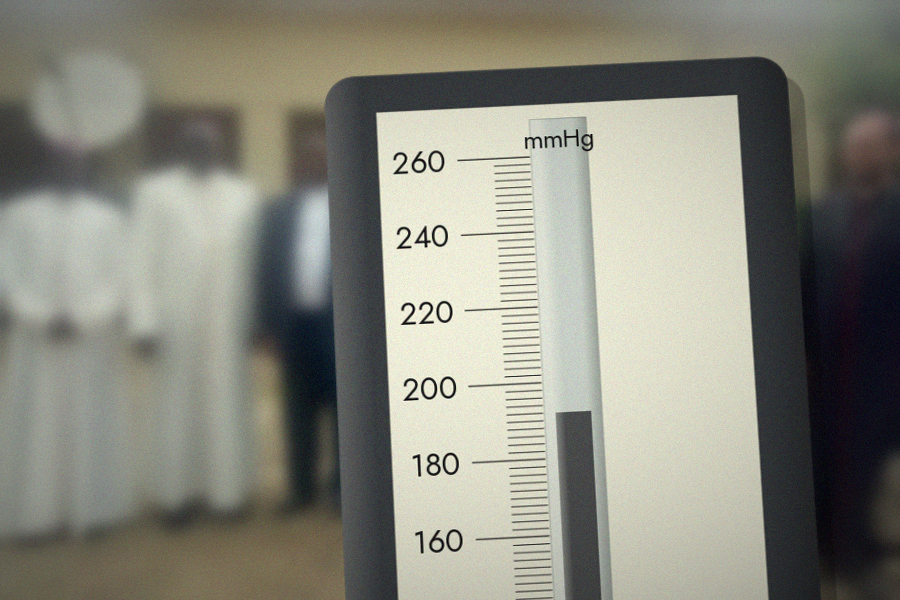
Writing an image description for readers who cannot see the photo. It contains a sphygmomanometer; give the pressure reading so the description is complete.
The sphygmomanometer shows 192 mmHg
